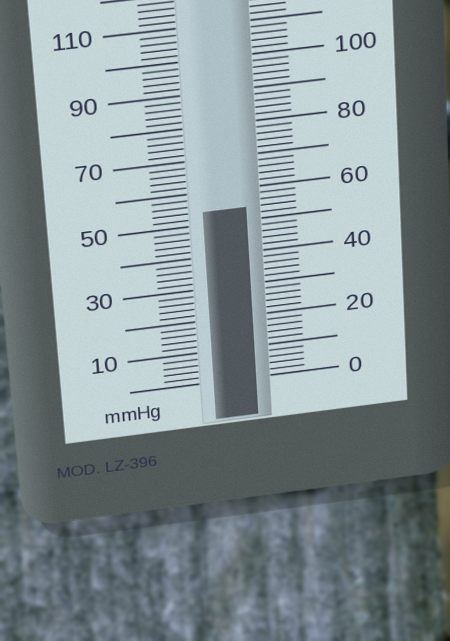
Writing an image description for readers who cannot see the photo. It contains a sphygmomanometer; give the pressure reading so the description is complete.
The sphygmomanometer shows 54 mmHg
